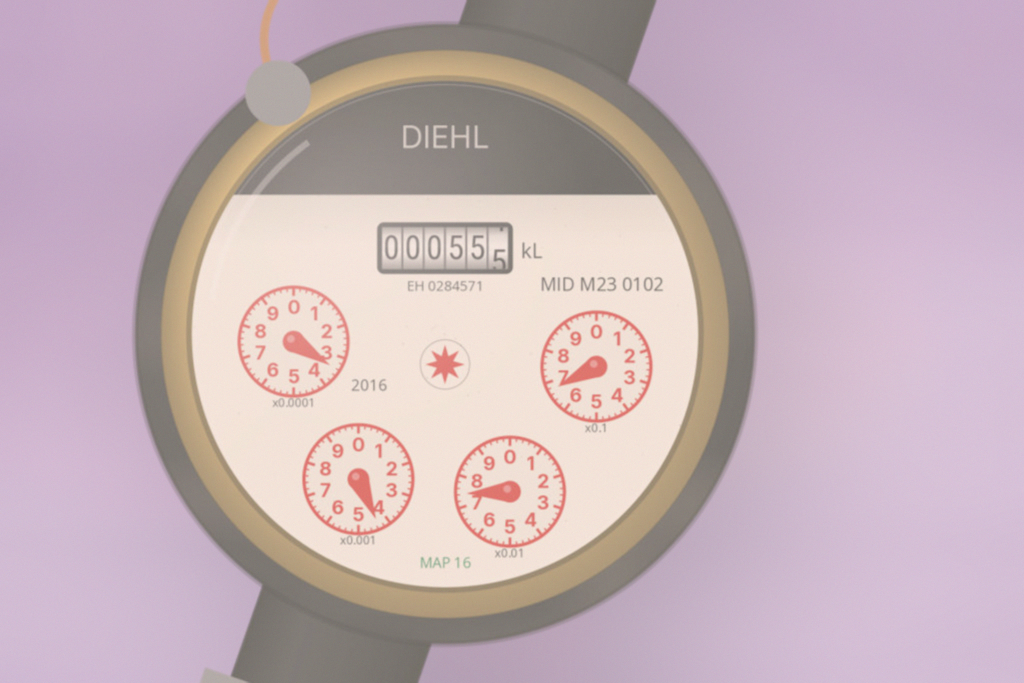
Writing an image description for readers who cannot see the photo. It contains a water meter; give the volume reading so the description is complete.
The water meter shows 554.6743 kL
